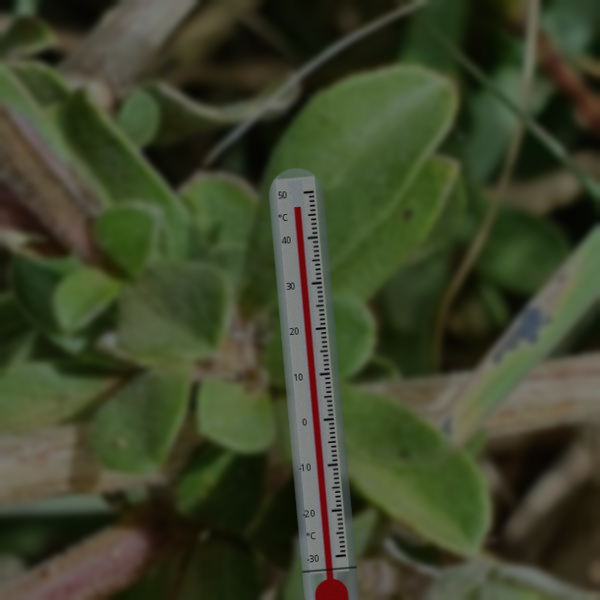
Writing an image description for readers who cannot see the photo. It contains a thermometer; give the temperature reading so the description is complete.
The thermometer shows 47 °C
